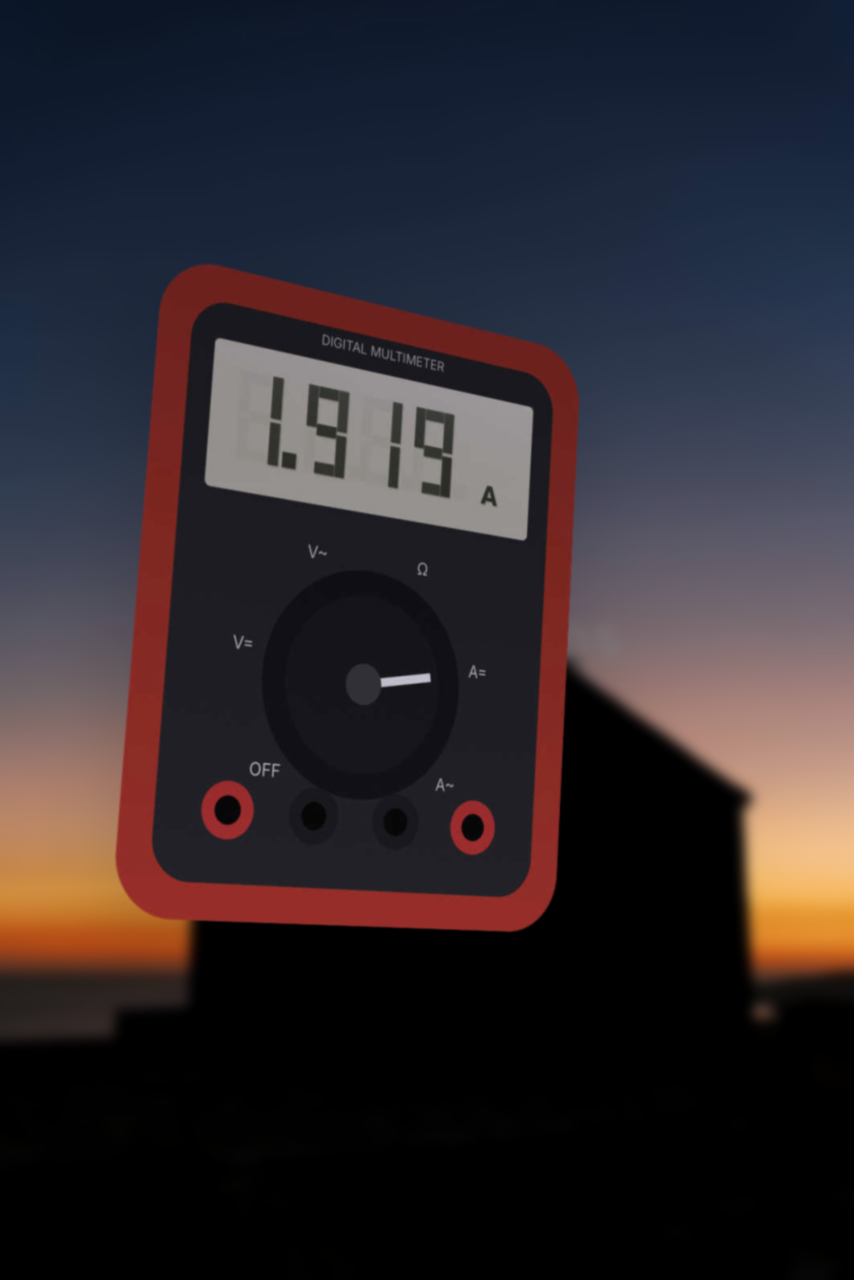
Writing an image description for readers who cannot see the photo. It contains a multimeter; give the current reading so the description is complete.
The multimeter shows 1.919 A
